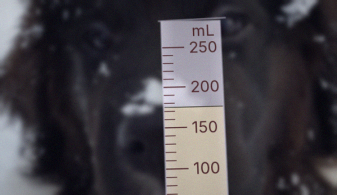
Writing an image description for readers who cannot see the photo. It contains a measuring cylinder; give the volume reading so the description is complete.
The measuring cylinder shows 175 mL
